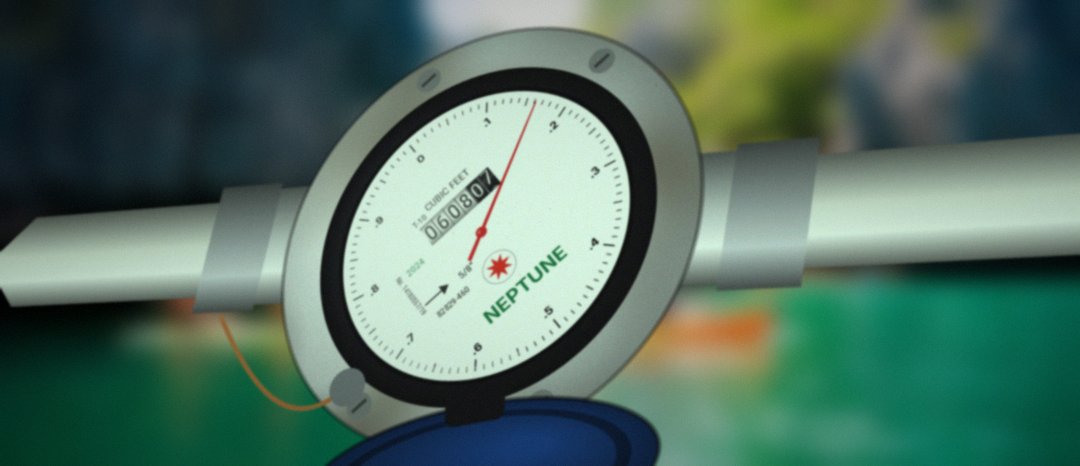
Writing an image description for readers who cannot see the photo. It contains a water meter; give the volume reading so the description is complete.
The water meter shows 60807.16 ft³
